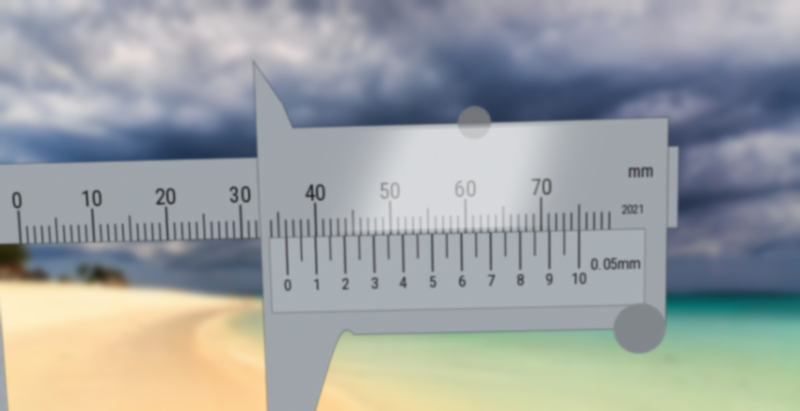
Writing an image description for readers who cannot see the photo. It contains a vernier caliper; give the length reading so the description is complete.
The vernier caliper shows 36.0 mm
